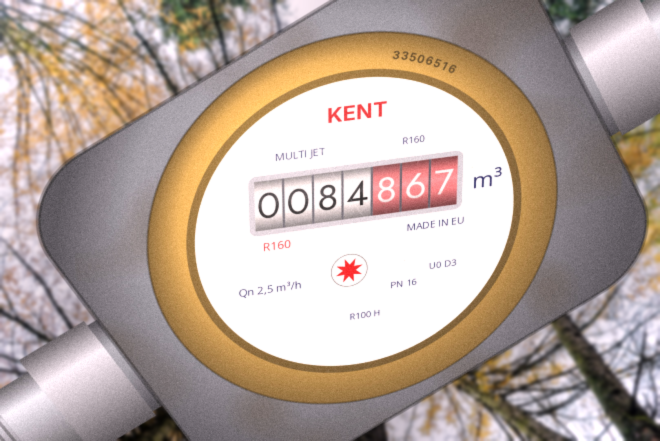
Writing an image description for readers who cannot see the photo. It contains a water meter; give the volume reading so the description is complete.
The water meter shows 84.867 m³
